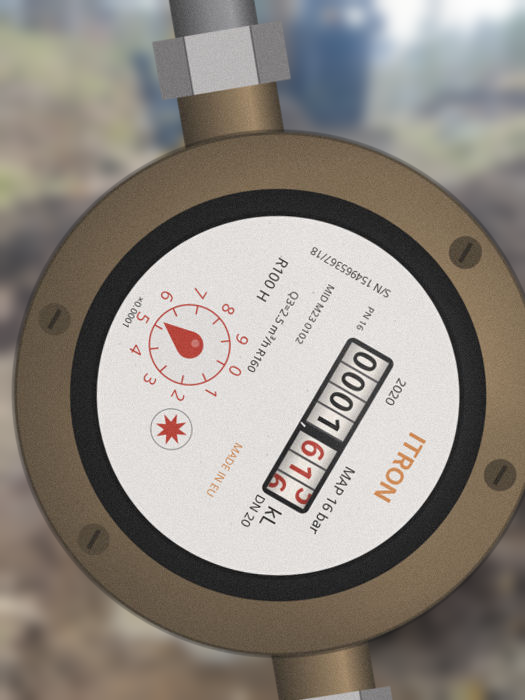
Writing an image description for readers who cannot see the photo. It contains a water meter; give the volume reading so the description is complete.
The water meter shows 1.6155 kL
